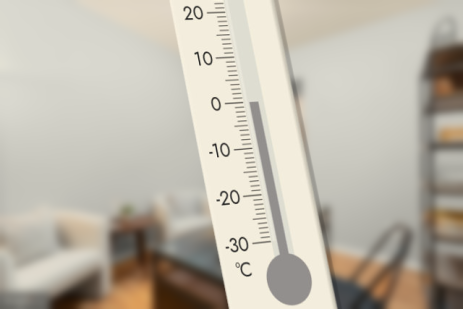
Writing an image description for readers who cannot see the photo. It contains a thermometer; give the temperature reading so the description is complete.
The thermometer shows 0 °C
